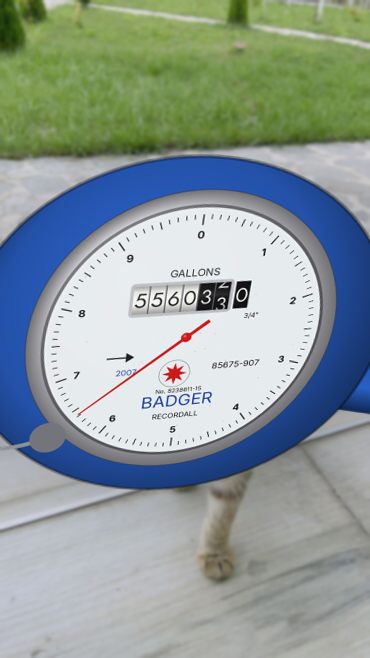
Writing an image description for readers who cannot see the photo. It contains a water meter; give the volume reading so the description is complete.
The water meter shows 5560326.4 gal
